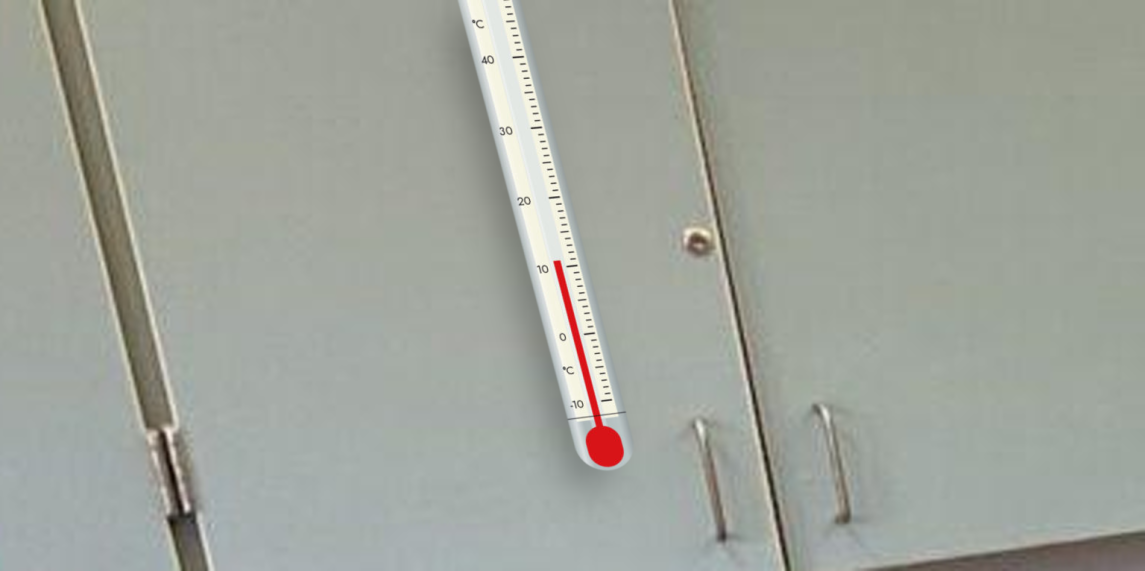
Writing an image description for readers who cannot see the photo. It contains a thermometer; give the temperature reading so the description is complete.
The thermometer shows 11 °C
